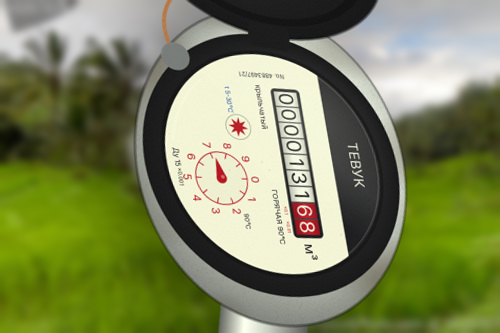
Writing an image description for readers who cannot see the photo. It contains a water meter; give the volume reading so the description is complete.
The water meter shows 131.687 m³
